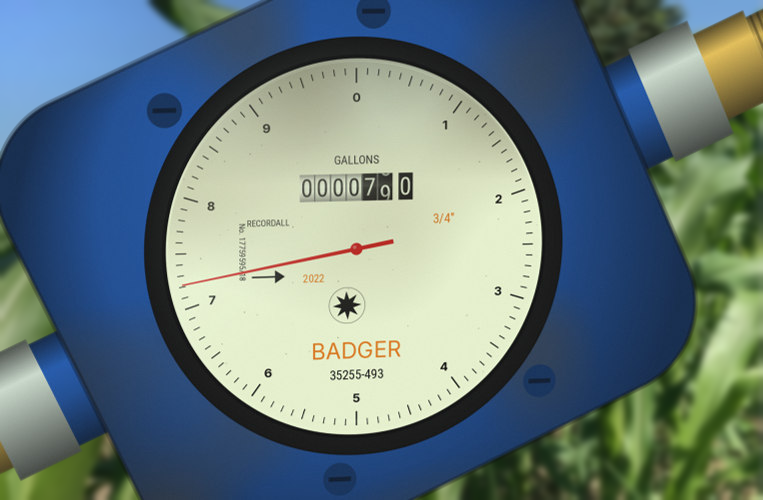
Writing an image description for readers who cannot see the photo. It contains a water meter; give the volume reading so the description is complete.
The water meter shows 787.2 gal
